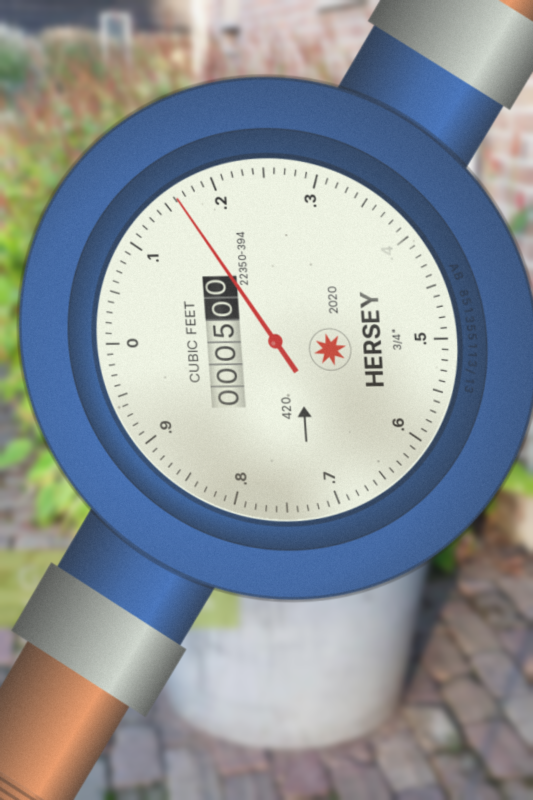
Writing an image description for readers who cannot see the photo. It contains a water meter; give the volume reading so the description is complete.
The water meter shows 500.16 ft³
